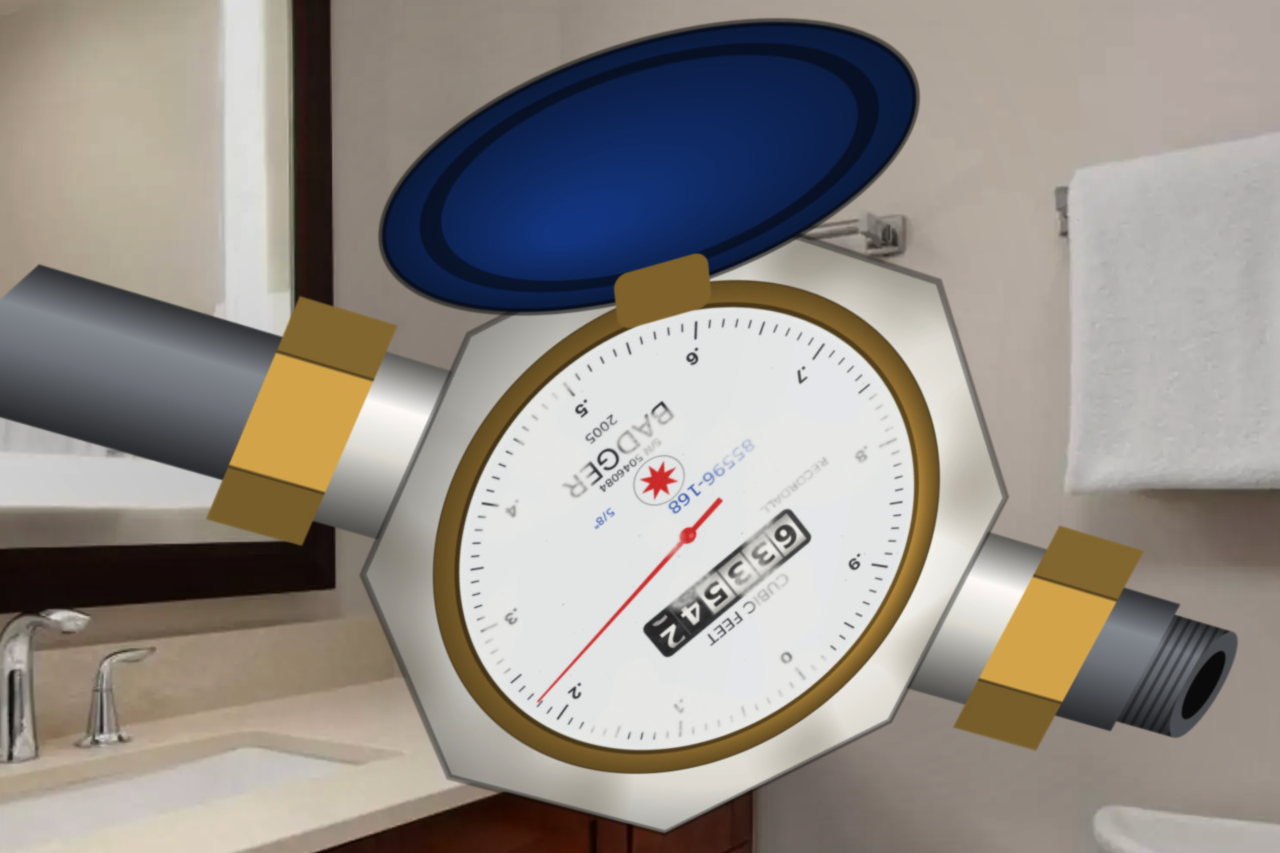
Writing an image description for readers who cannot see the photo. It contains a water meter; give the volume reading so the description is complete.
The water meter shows 633542.22 ft³
